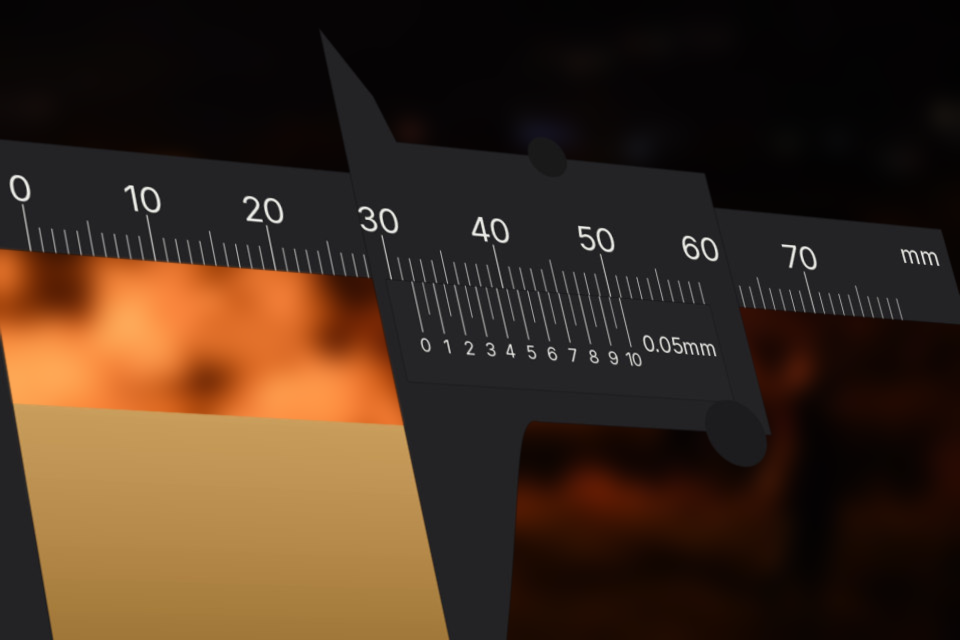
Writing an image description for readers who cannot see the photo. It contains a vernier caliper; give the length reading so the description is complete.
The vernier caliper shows 31.8 mm
